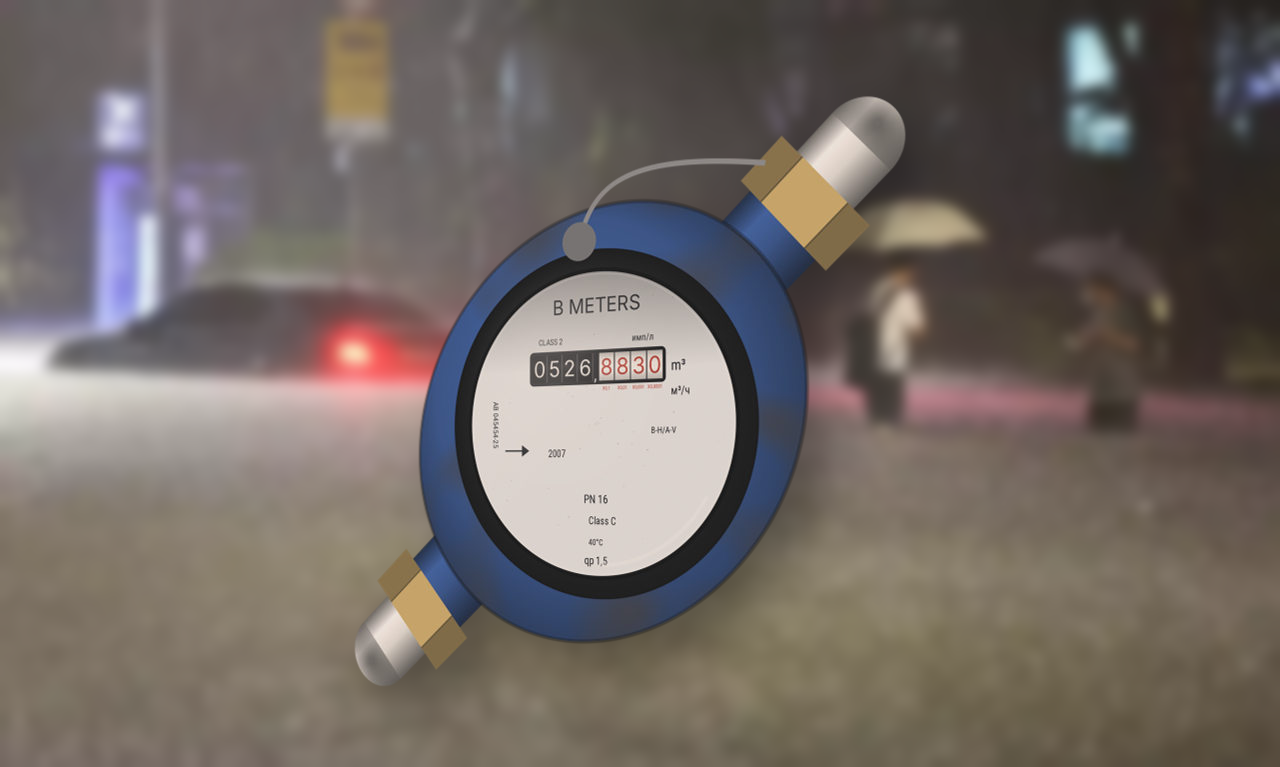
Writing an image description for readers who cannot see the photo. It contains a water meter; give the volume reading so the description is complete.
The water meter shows 526.8830 m³
